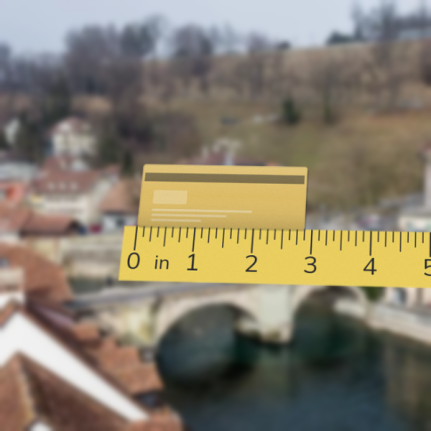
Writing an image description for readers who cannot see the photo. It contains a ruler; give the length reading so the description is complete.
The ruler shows 2.875 in
